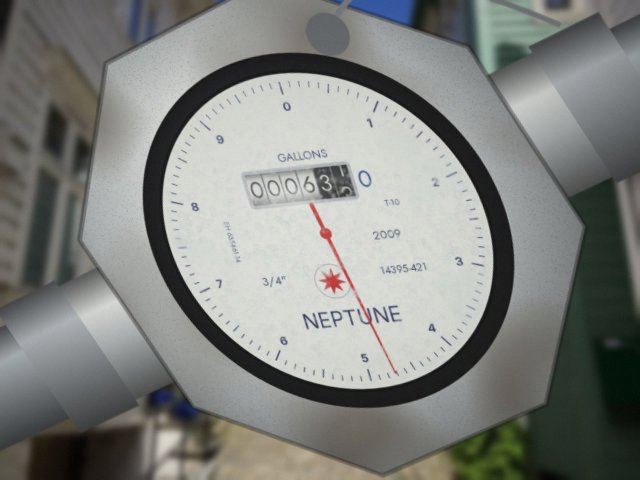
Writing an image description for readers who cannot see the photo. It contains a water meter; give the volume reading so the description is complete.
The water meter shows 6314.7 gal
